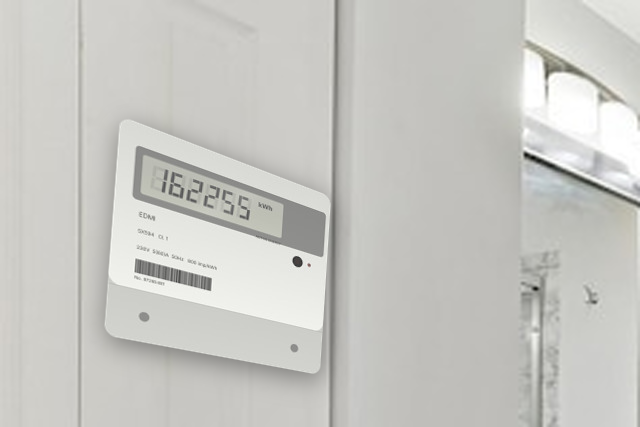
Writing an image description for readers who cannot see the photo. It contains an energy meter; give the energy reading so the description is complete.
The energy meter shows 162255 kWh
